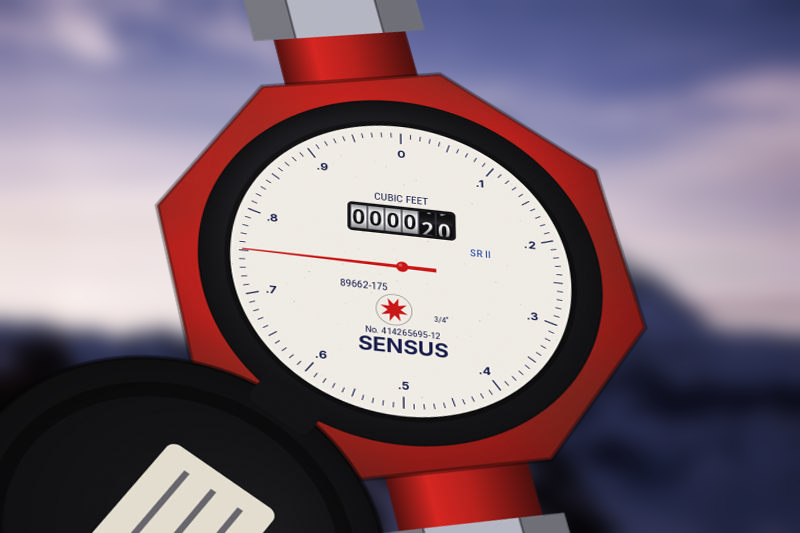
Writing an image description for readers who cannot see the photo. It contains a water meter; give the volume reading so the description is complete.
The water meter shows 19.75 ft³
